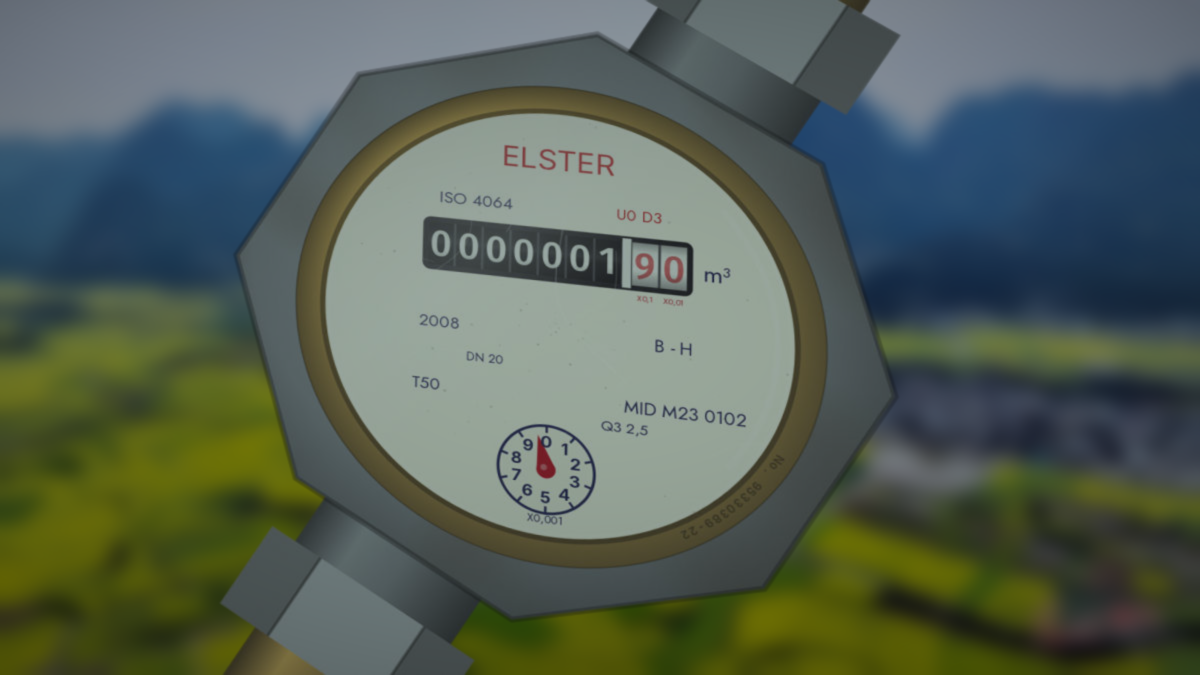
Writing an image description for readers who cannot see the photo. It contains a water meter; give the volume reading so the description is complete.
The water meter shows 1.899 m³
